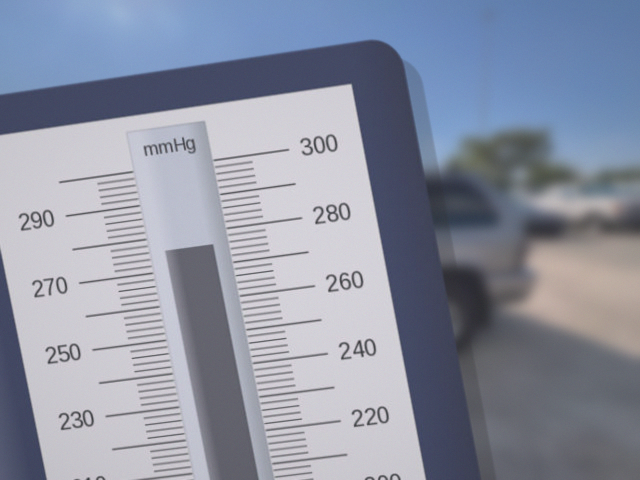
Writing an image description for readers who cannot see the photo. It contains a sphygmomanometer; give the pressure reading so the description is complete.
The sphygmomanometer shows 276 mmHg
